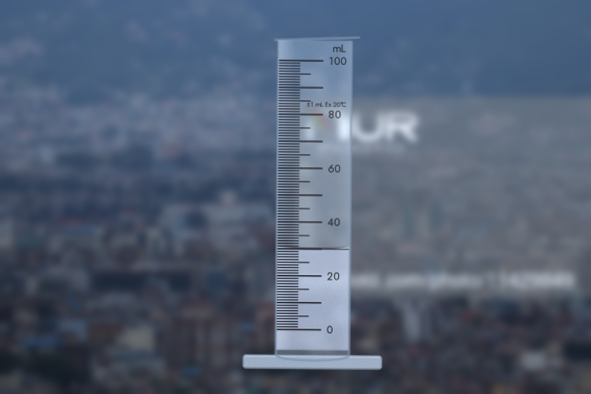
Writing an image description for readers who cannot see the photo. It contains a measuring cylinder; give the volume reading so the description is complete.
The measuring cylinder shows 30 mL
